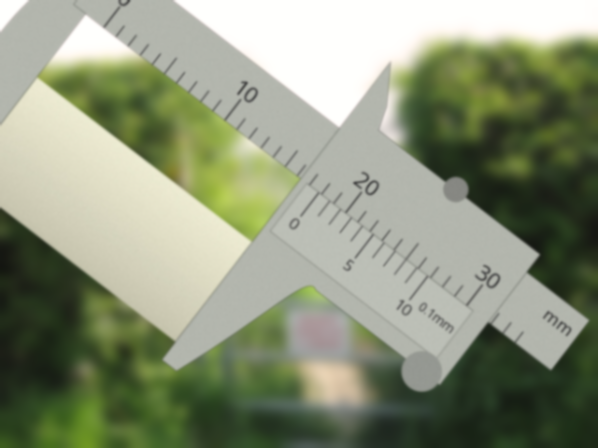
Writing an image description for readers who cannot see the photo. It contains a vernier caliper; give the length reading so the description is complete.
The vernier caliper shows 17.8 mm
